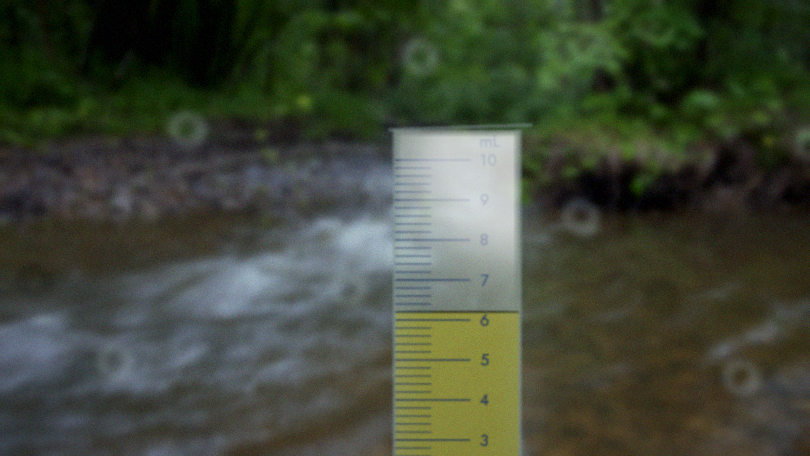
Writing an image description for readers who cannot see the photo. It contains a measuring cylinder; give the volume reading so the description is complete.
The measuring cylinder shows 6.2 mL
